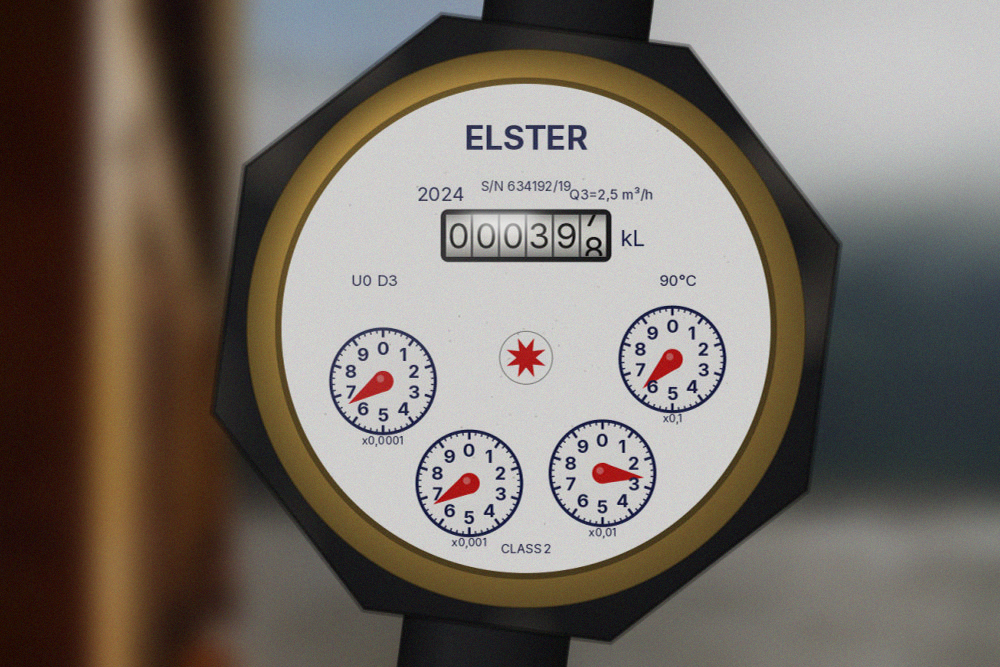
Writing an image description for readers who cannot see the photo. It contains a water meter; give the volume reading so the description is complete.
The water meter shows 397.6266 kL
